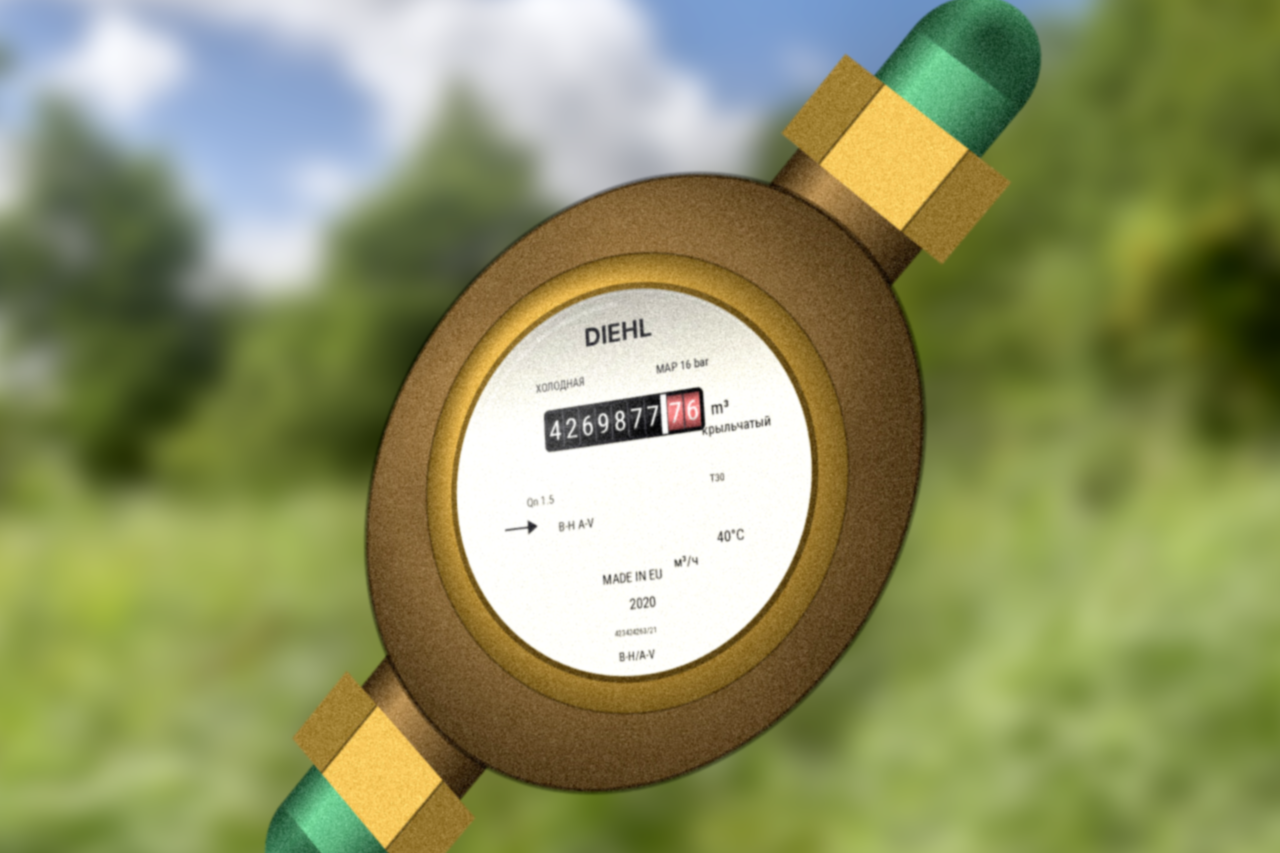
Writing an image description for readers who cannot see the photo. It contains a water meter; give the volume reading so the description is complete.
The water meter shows 4269877.76 m³
